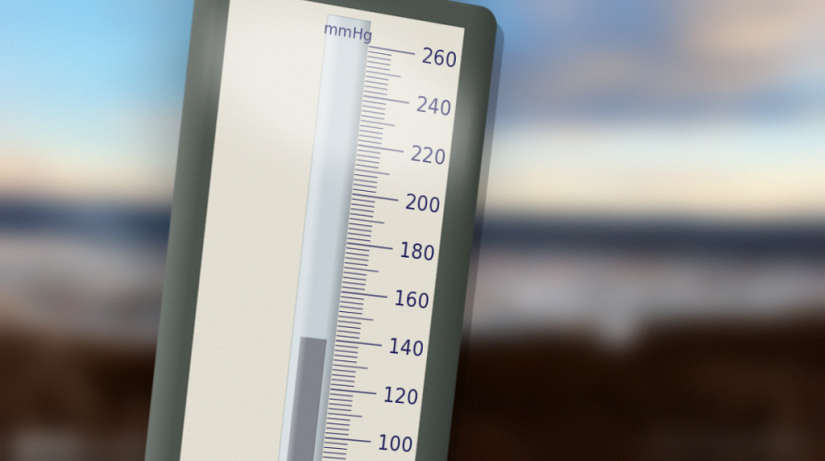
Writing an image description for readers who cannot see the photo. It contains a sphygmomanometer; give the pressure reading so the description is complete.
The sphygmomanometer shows 140 mmHg
